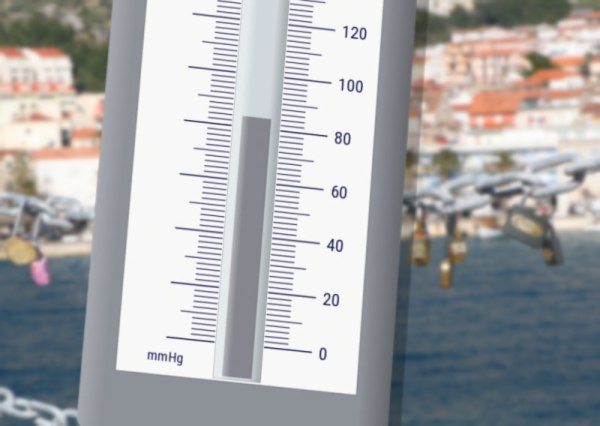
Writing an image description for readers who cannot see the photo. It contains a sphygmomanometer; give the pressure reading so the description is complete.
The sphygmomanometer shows 84 mmHg
